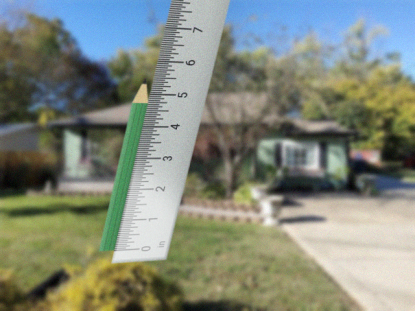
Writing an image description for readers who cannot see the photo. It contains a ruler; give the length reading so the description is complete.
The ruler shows 5.5 in
